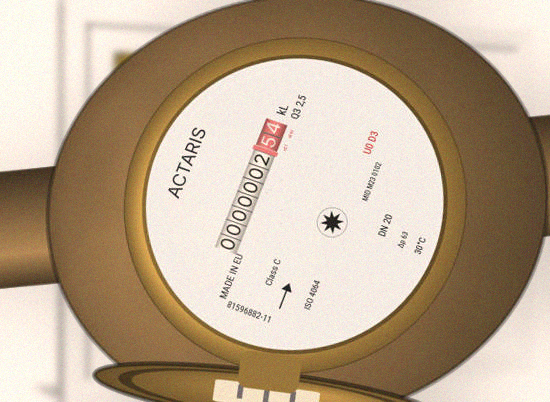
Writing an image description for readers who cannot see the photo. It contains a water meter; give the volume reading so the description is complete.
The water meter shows 2.54 kL
